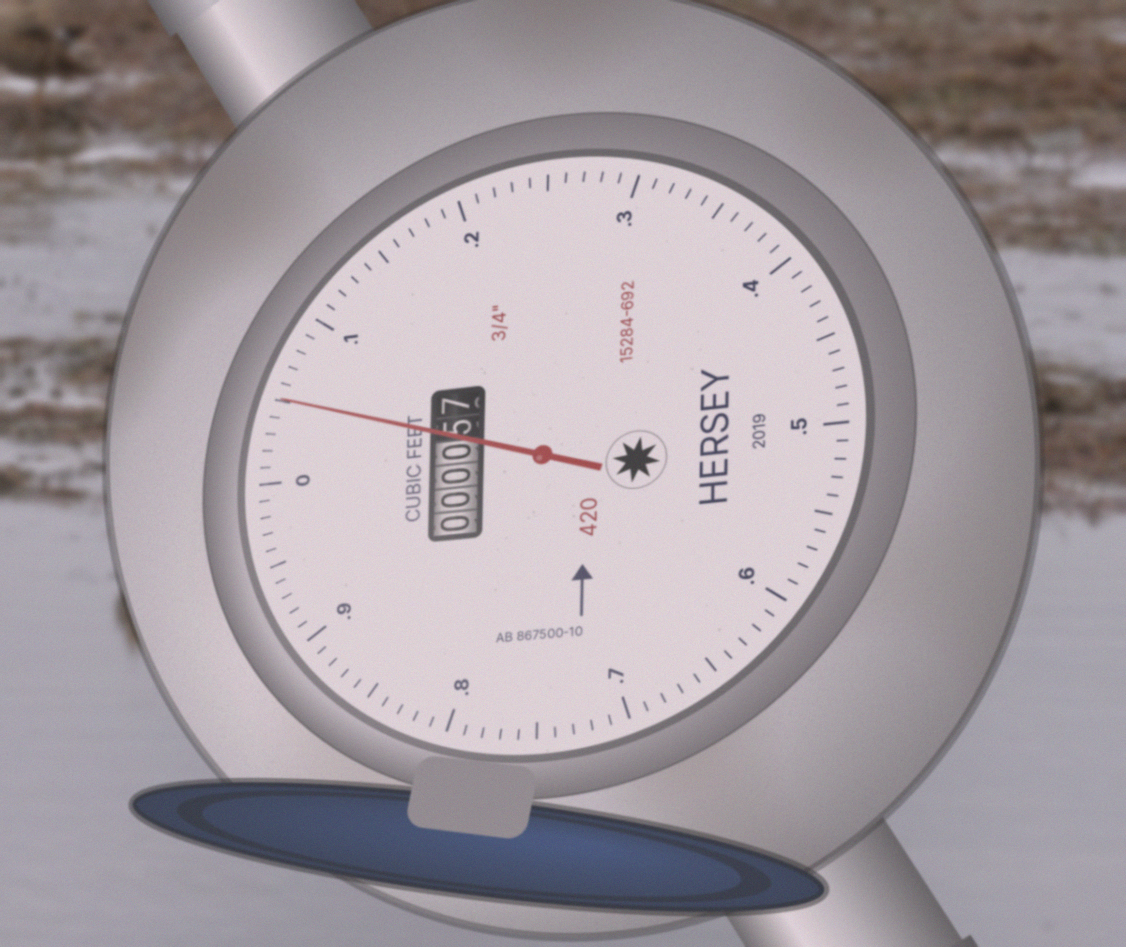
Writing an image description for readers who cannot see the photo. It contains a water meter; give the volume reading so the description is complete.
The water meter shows 57.05 ft³
